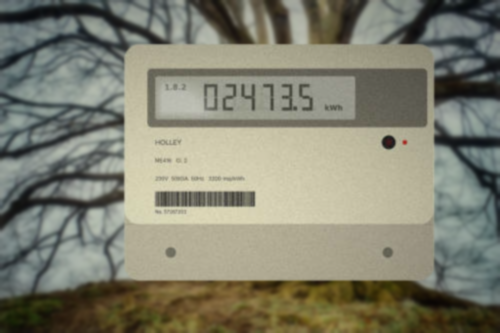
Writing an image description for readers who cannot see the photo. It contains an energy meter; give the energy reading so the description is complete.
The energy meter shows 2473.5 kWh
